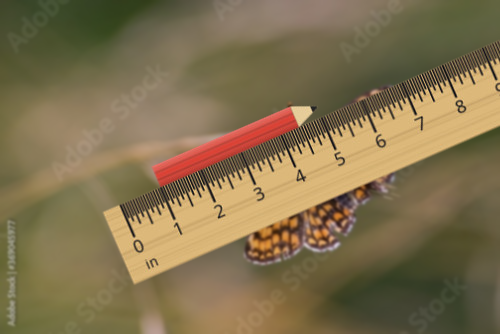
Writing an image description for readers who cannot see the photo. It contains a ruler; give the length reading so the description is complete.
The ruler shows 4 in
